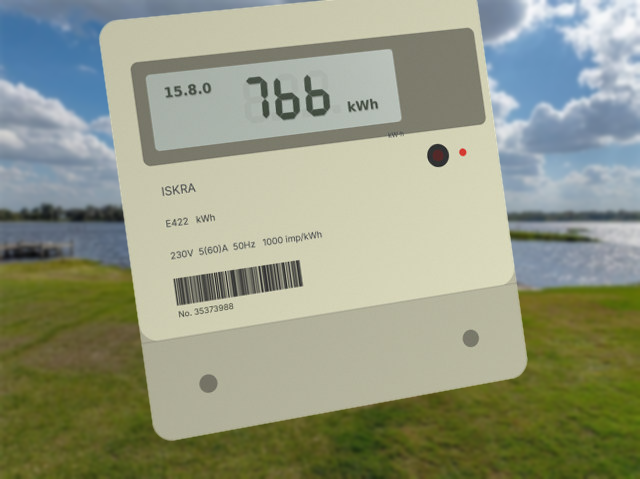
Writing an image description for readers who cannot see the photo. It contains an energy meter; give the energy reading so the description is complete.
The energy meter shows 766 kWh
